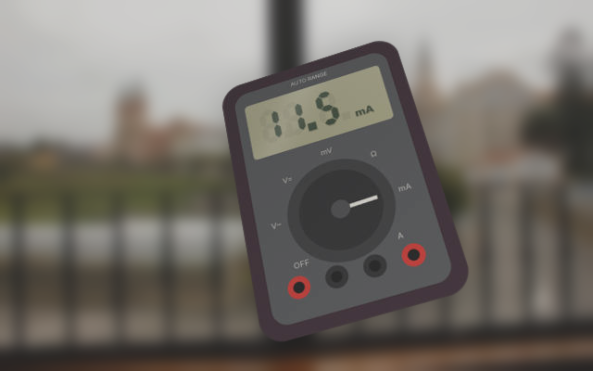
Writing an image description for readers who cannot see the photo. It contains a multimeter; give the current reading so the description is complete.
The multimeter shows 11.5 mA
